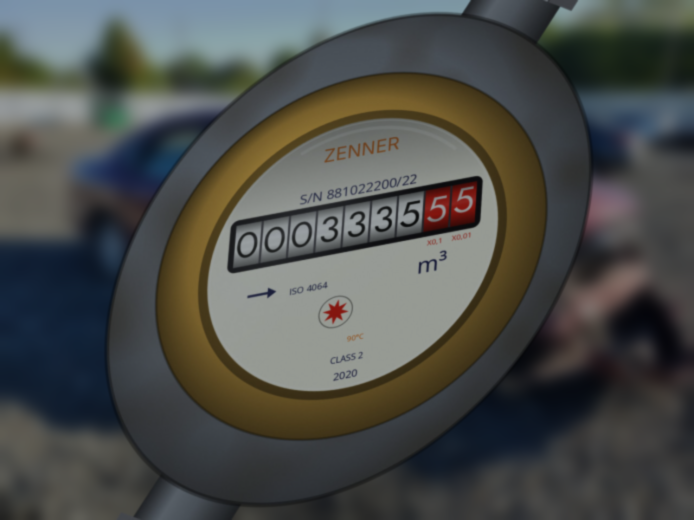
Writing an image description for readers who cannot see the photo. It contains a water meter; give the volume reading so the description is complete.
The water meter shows 3335.55 m³
